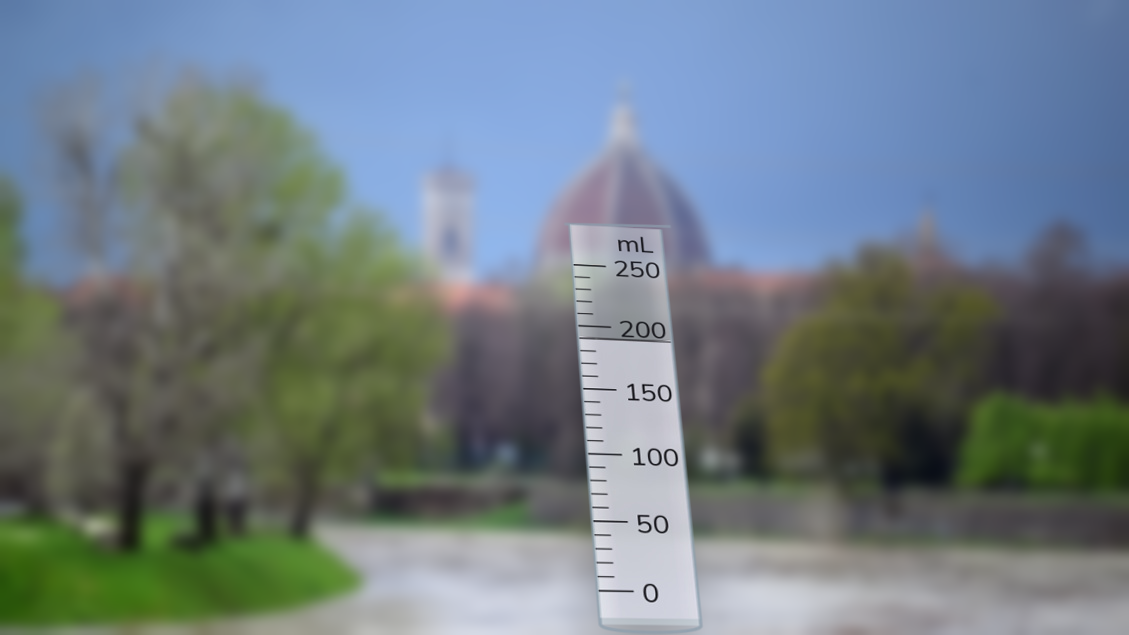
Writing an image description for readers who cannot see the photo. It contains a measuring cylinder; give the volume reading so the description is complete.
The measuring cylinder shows 190 mL
